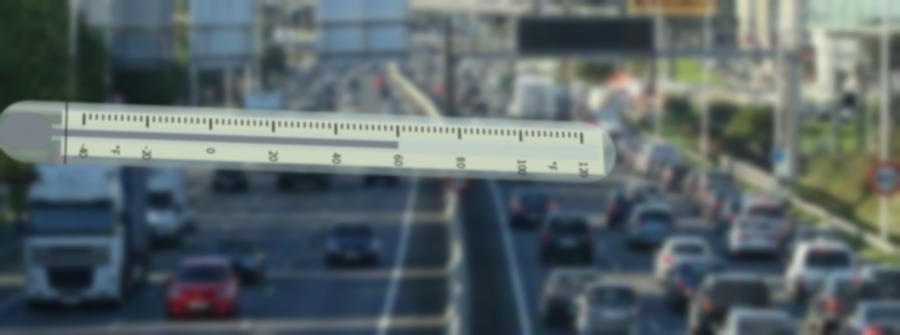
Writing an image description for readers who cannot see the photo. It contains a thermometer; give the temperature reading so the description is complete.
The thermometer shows 60 °F
